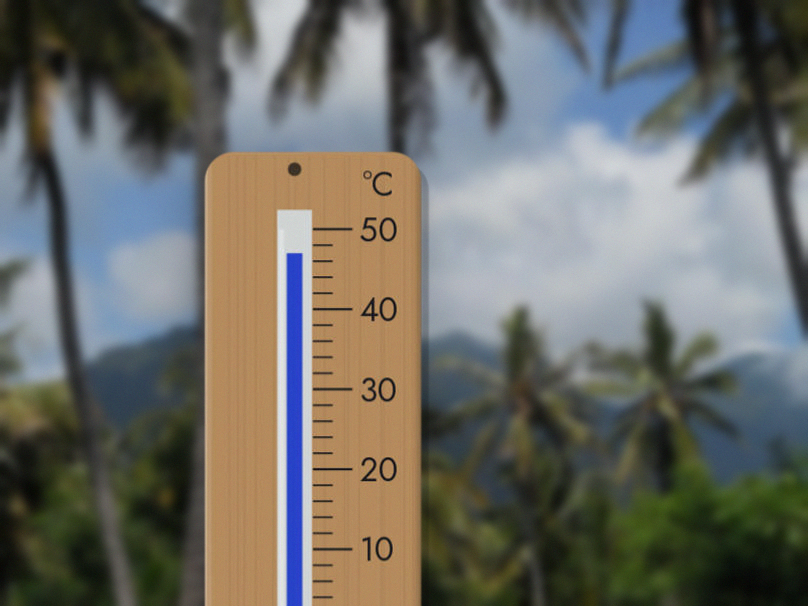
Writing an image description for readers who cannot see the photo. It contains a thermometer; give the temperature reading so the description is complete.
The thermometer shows 47 °C
